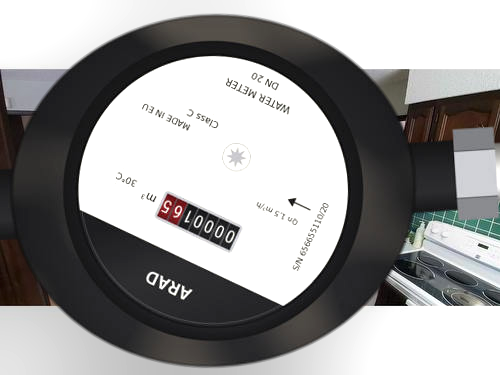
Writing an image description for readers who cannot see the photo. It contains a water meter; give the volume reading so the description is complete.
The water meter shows 1.65 m³
